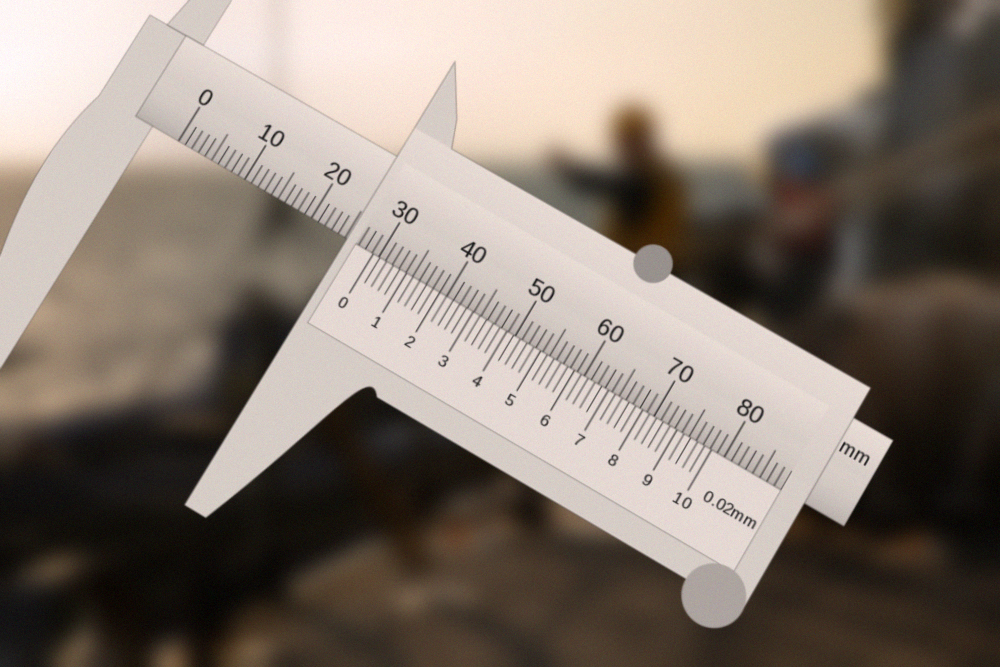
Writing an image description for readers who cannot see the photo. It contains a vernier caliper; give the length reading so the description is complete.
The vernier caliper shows 29.2 mm
